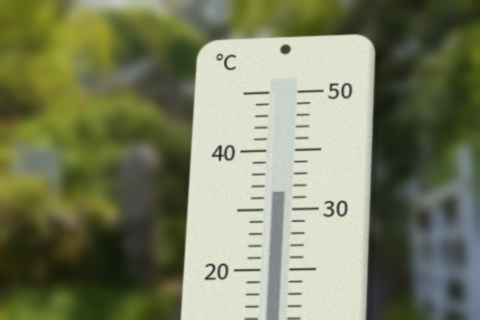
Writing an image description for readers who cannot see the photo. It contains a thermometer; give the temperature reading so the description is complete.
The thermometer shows 33 °C
